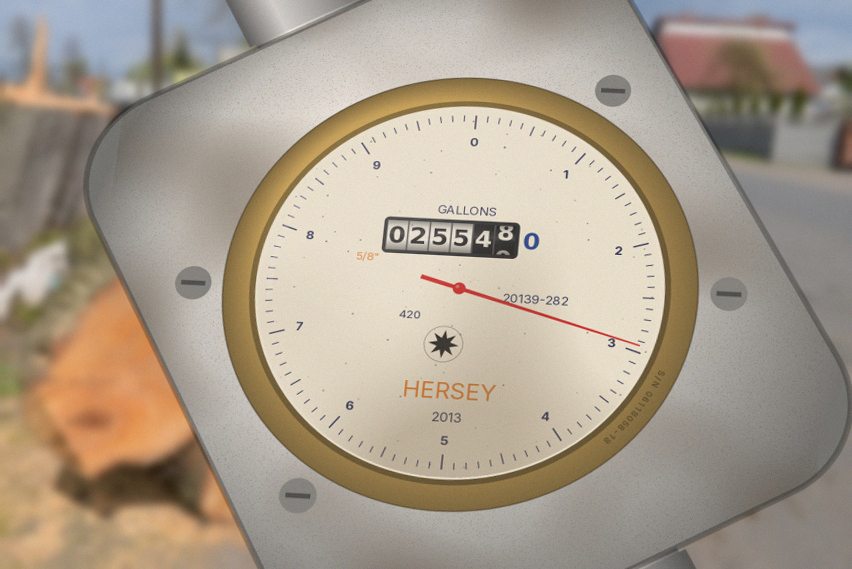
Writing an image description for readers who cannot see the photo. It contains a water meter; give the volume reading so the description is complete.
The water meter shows 255482.9 gal
